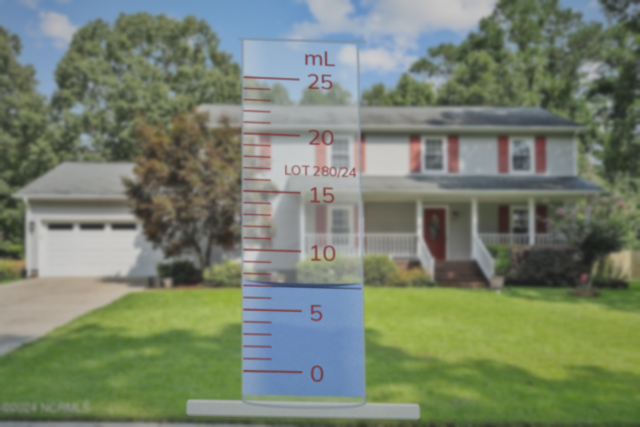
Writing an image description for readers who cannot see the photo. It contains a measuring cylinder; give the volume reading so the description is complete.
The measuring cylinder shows 7 mL
